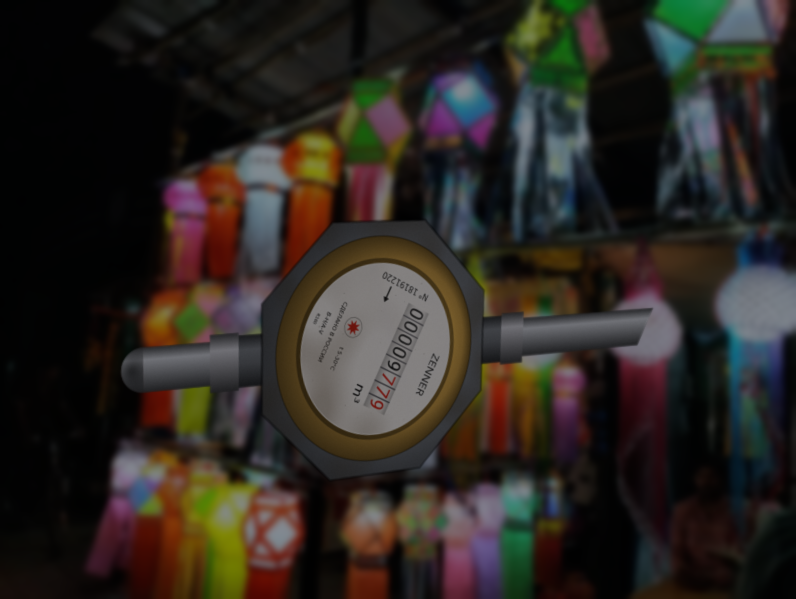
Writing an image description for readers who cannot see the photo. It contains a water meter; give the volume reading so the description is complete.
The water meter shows 9.779 m³
